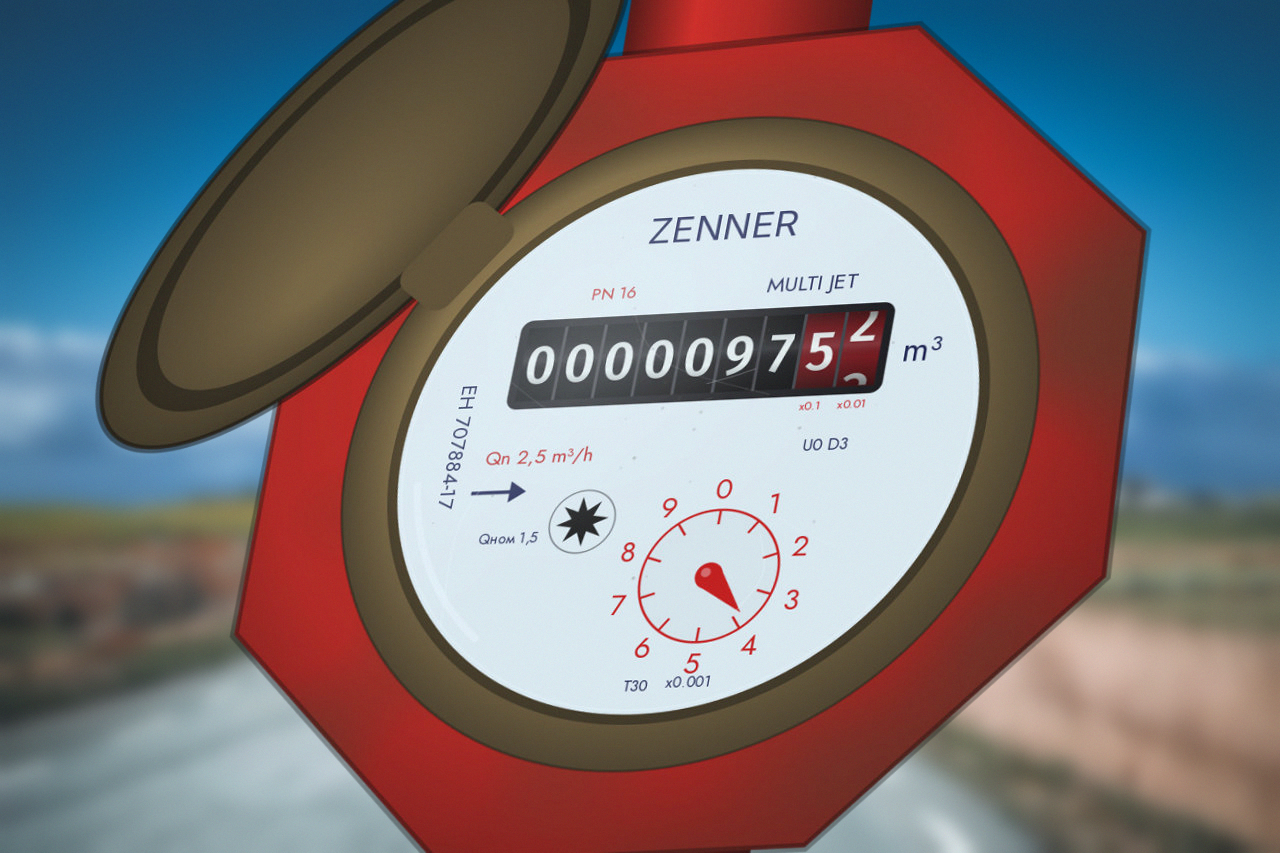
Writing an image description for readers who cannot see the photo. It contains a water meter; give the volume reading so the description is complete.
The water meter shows 97.523 m³
